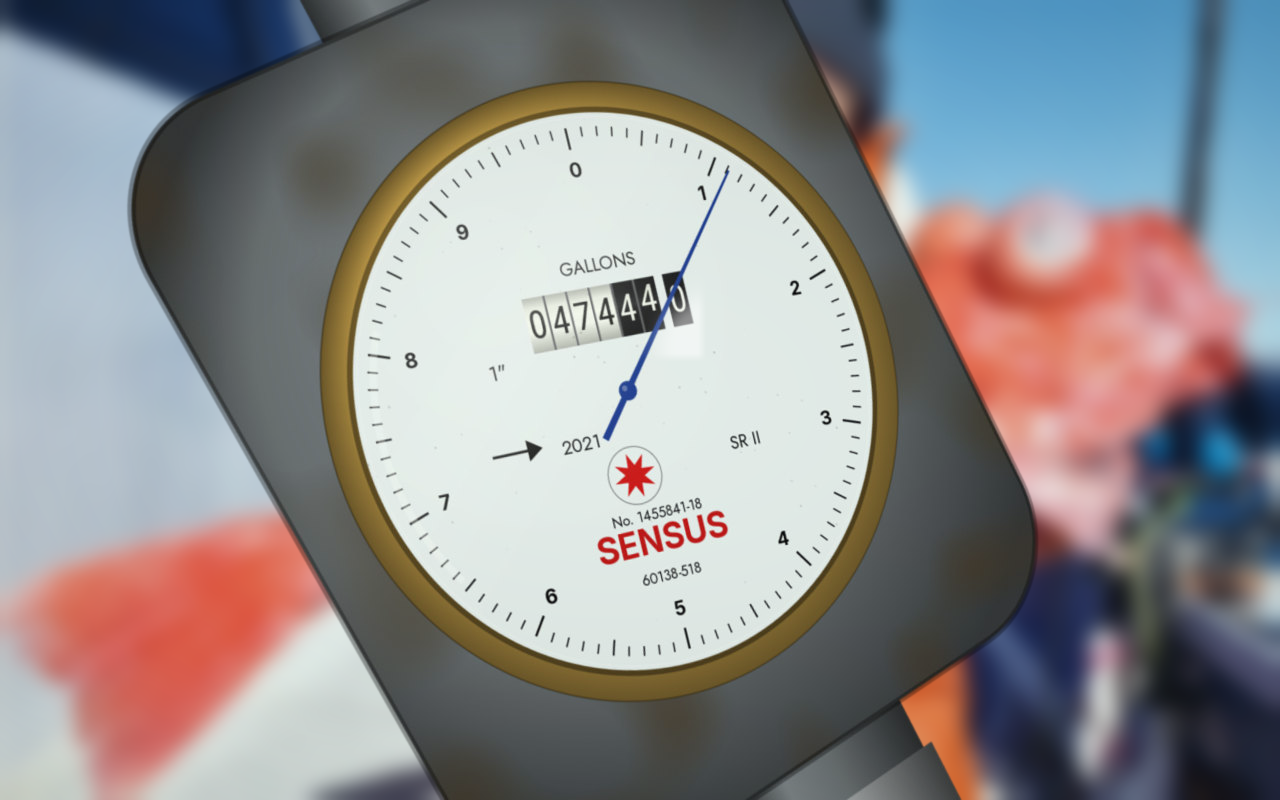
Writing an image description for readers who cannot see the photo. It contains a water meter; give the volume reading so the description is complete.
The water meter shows 474441.1 gal
